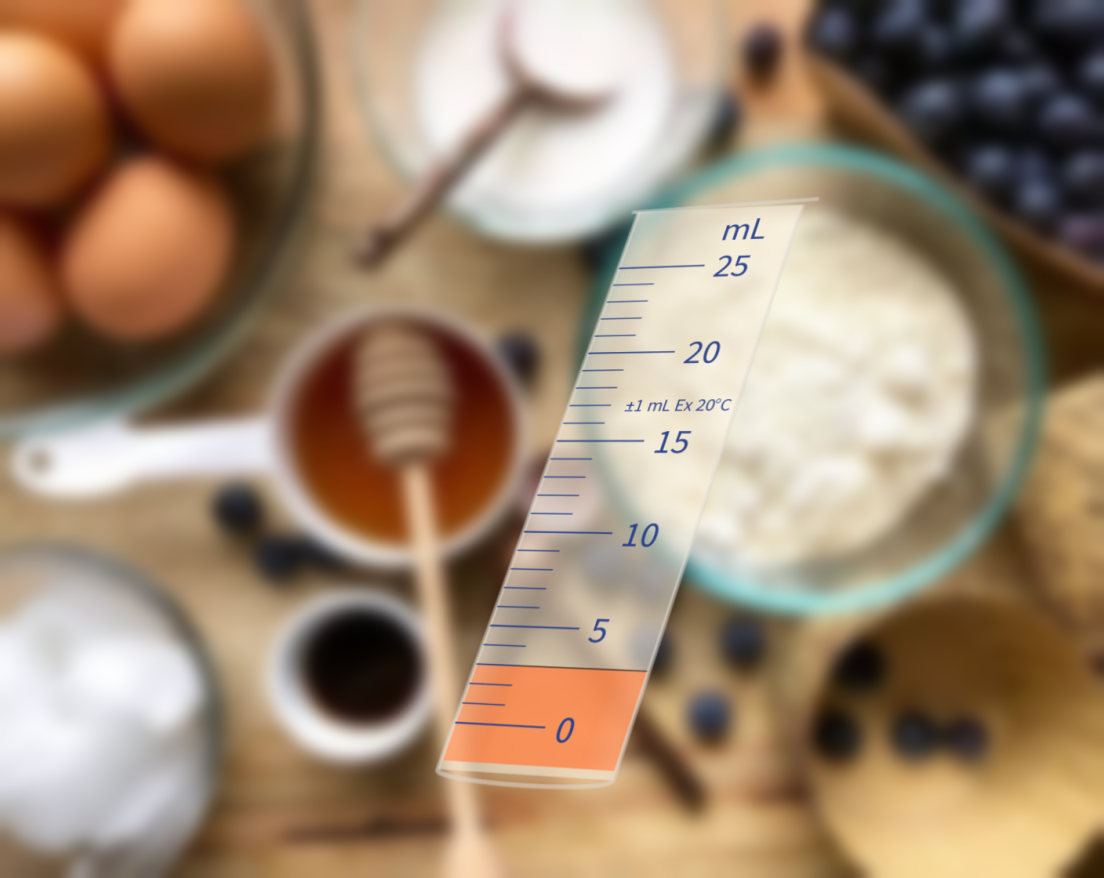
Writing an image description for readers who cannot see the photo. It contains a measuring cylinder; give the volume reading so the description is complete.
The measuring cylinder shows 3 mL
